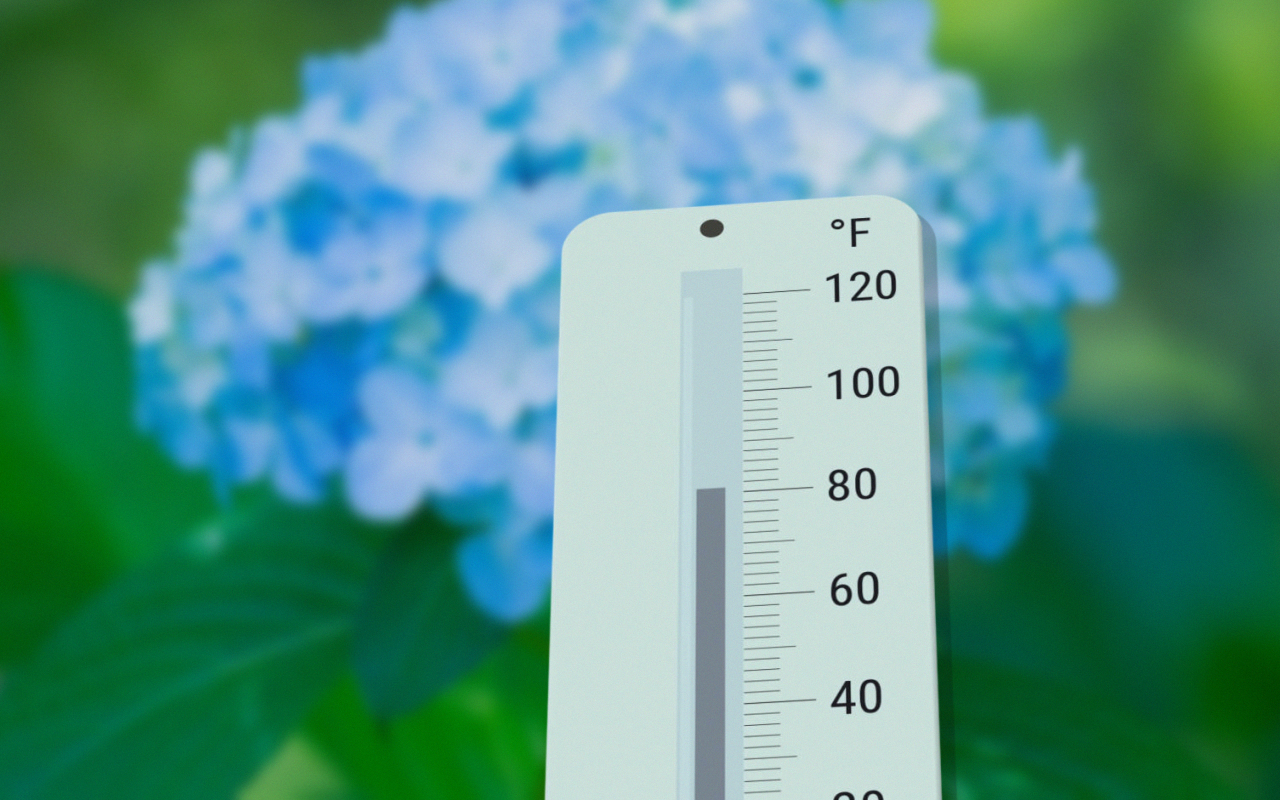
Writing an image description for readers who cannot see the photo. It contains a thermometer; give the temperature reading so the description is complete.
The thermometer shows 81 °F
